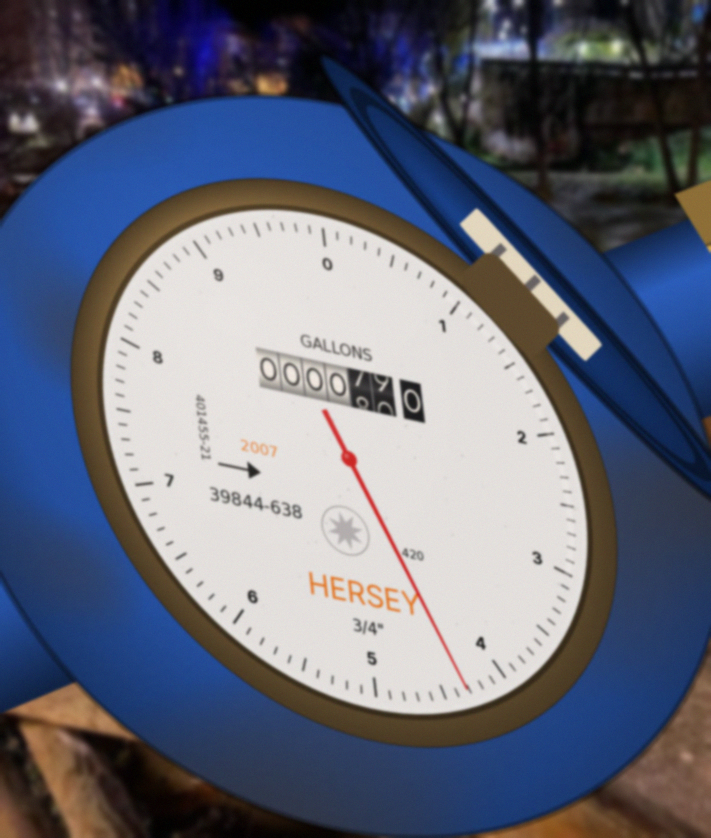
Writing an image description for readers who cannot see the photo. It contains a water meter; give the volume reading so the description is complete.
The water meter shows 794.3 gal
